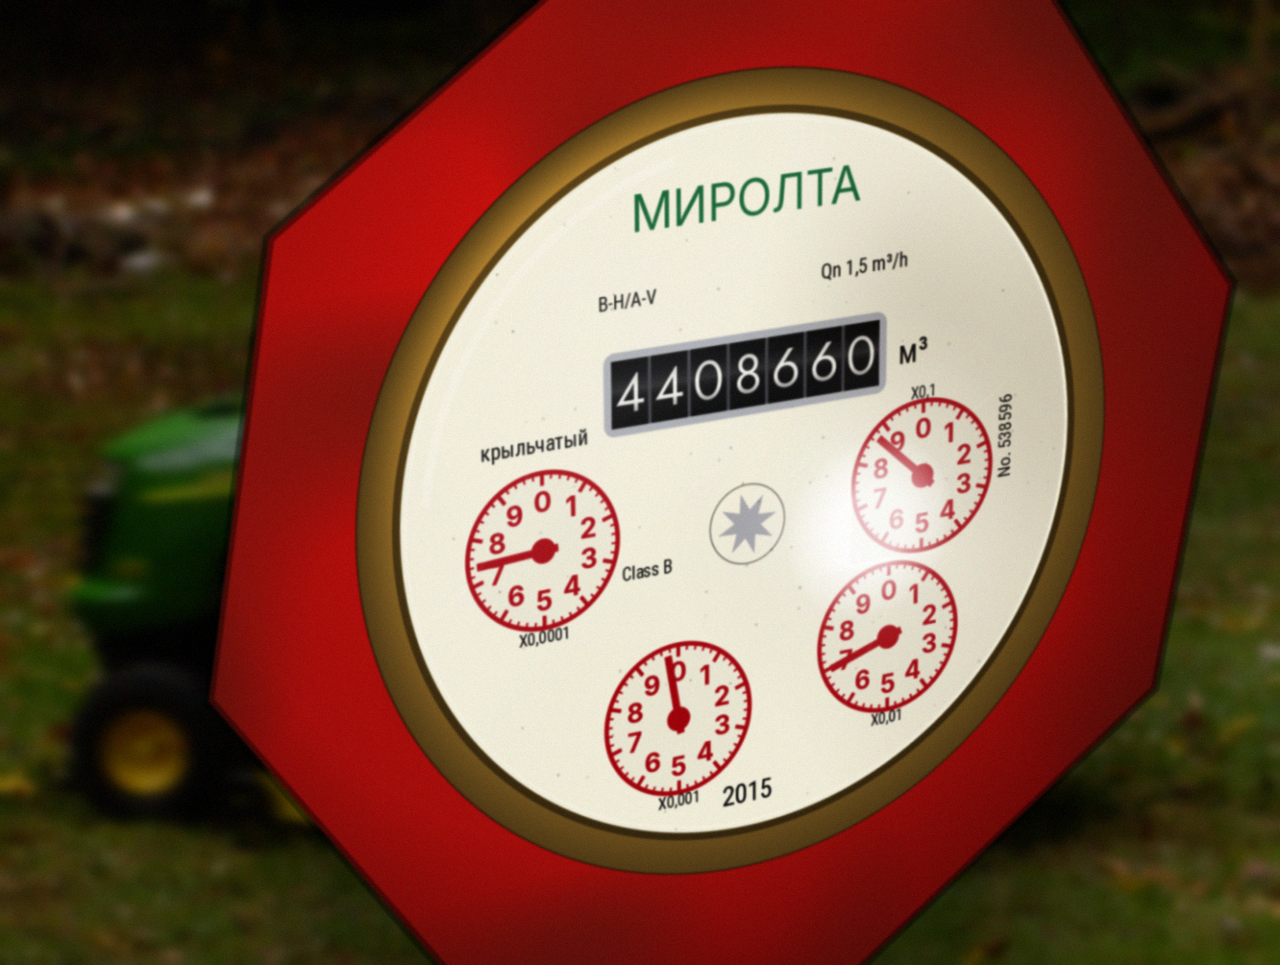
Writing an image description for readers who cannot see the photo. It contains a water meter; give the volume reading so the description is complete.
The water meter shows 4408660.8697 m³
